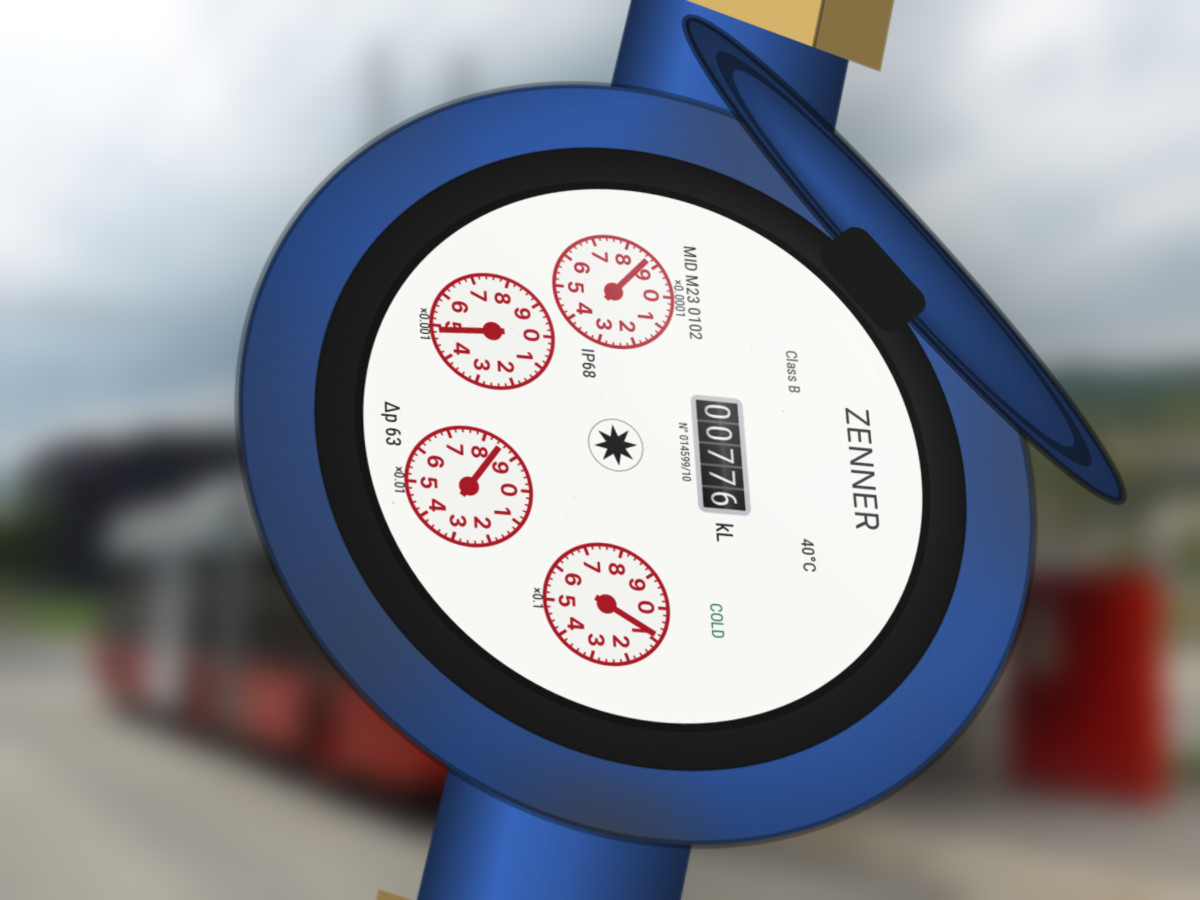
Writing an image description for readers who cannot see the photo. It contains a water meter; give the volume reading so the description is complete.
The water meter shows 776.0848 kL
